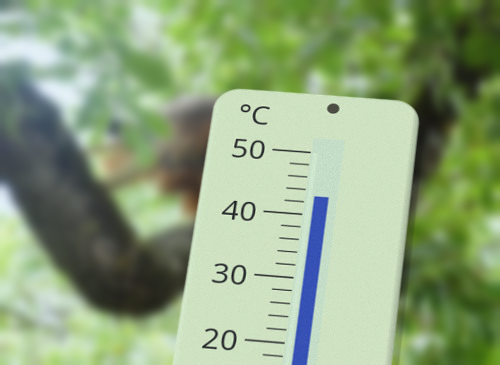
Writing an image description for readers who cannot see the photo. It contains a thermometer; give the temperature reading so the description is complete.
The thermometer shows 43 °C
